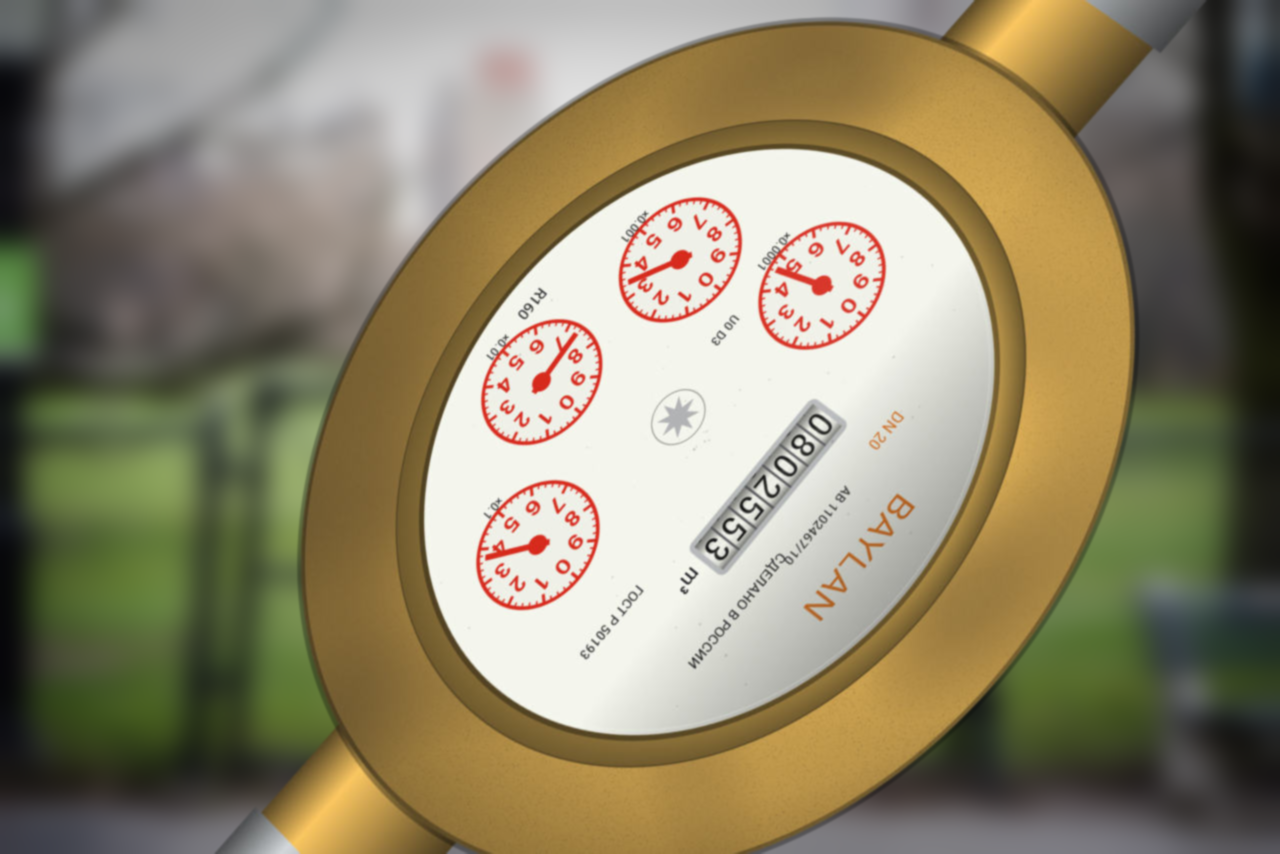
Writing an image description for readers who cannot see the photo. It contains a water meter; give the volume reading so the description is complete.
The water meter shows 802553.3734 m³
